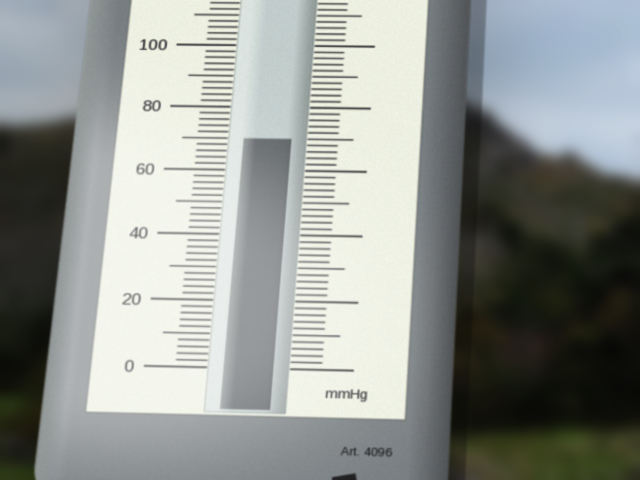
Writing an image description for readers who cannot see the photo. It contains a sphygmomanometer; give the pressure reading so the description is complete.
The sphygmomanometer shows 70 mmHg
